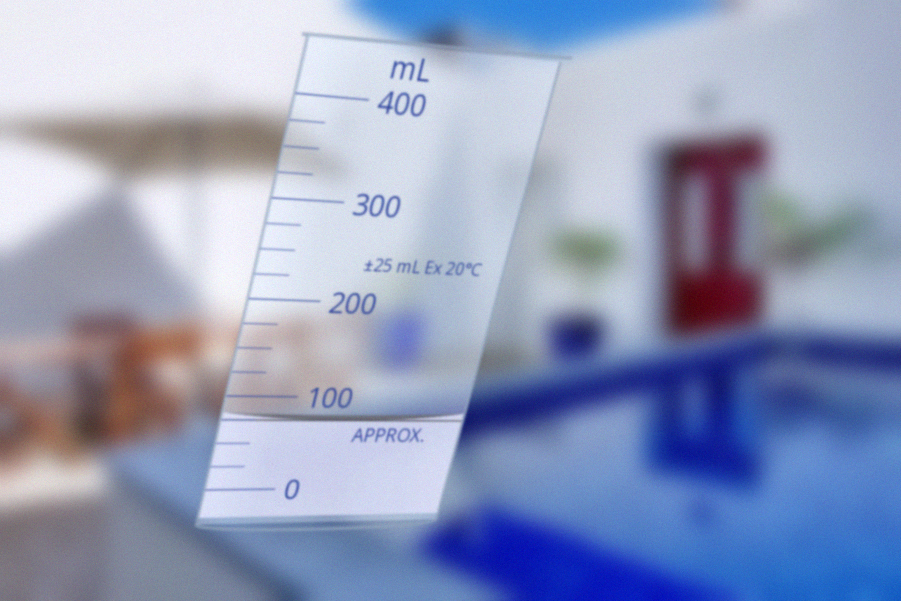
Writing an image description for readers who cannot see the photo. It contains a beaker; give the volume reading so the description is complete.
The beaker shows 75 mL
